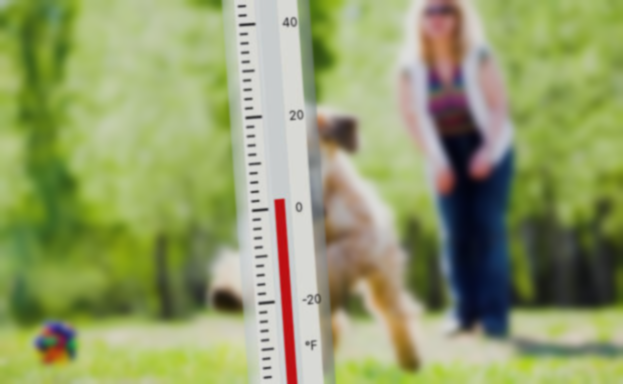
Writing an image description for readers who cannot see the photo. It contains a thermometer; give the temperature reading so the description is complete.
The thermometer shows 2 °F
